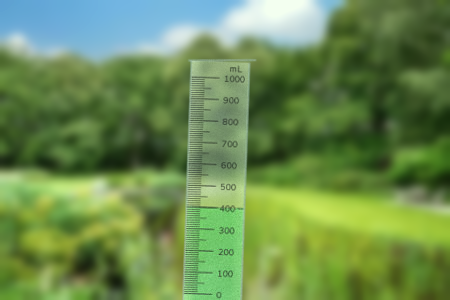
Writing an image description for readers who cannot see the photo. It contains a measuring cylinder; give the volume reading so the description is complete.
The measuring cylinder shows 400 mL
